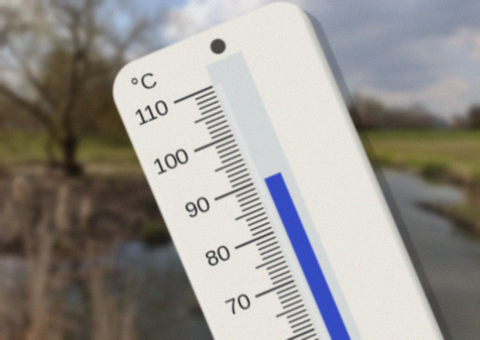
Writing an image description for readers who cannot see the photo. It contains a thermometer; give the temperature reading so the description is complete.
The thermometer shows 90 °C
